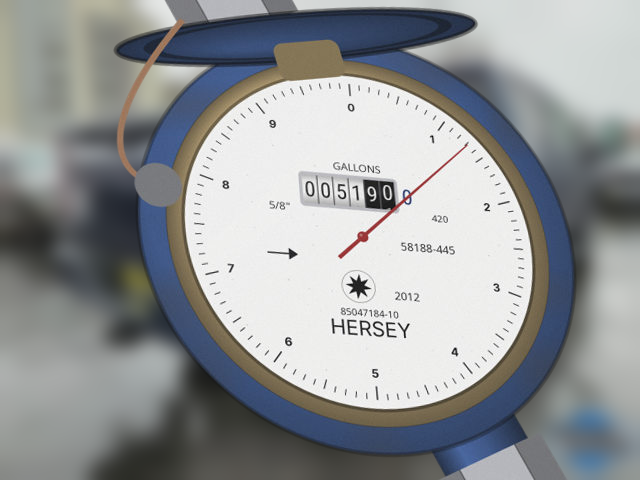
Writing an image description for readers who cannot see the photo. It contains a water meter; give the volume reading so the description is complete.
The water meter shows 51901.3 gal
